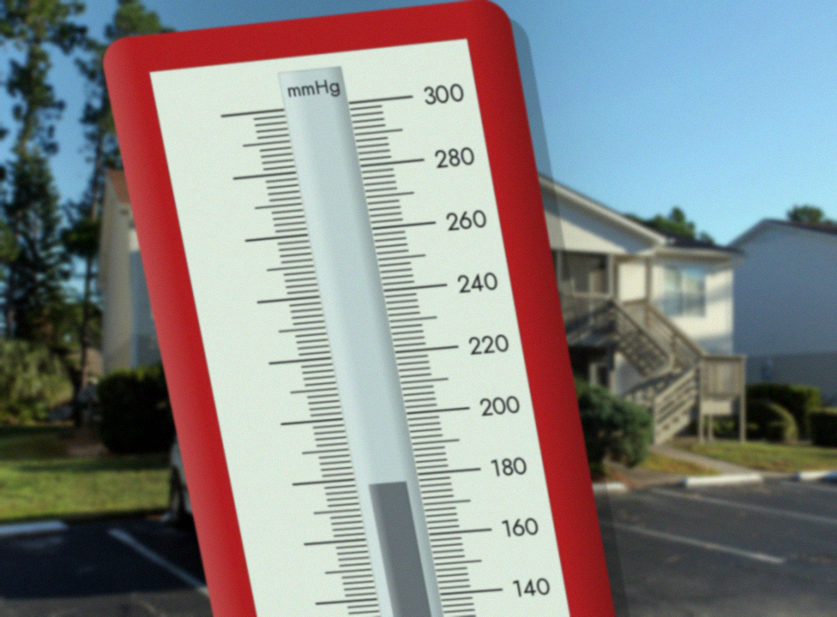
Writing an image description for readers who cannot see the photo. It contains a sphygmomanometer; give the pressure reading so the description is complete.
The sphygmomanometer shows 178 mmHg
